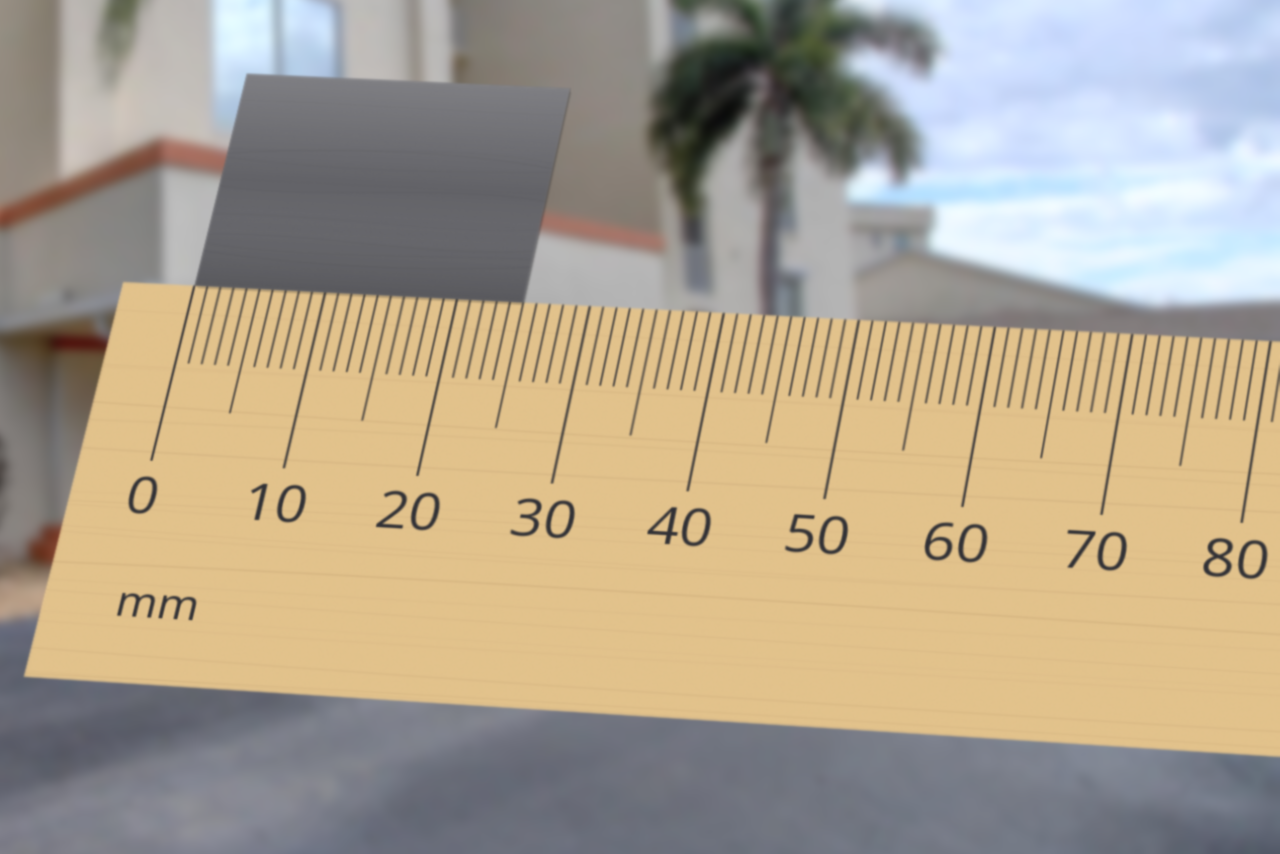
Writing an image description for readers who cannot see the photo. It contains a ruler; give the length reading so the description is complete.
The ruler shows 25 mm
